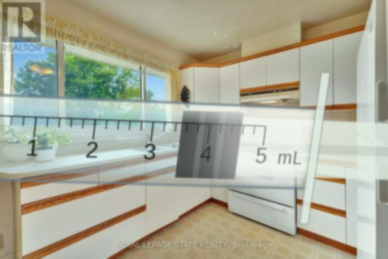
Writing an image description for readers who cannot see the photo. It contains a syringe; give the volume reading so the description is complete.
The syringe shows 3.5 mL
